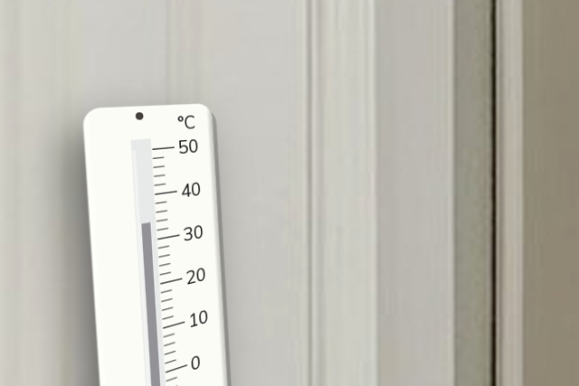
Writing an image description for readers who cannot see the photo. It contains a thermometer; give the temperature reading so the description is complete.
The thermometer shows 34 °C
